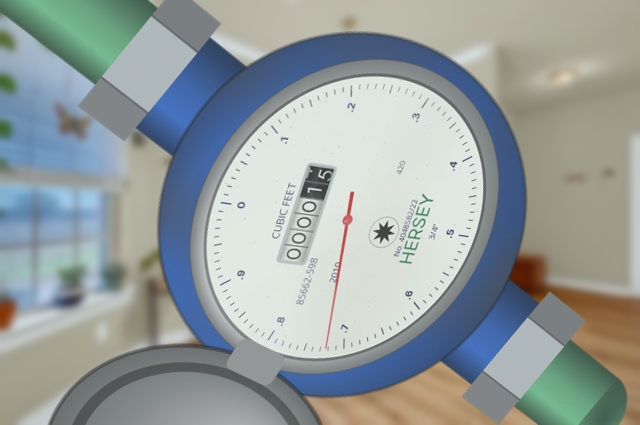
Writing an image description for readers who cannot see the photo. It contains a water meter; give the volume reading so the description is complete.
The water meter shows 14.72 ft³
